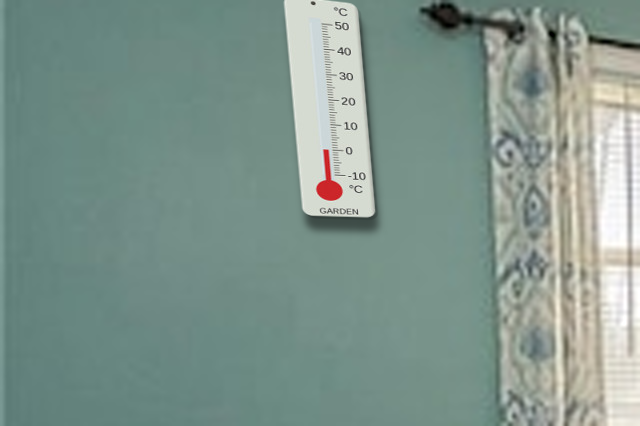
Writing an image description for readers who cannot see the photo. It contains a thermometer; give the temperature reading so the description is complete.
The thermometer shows 0 °C
